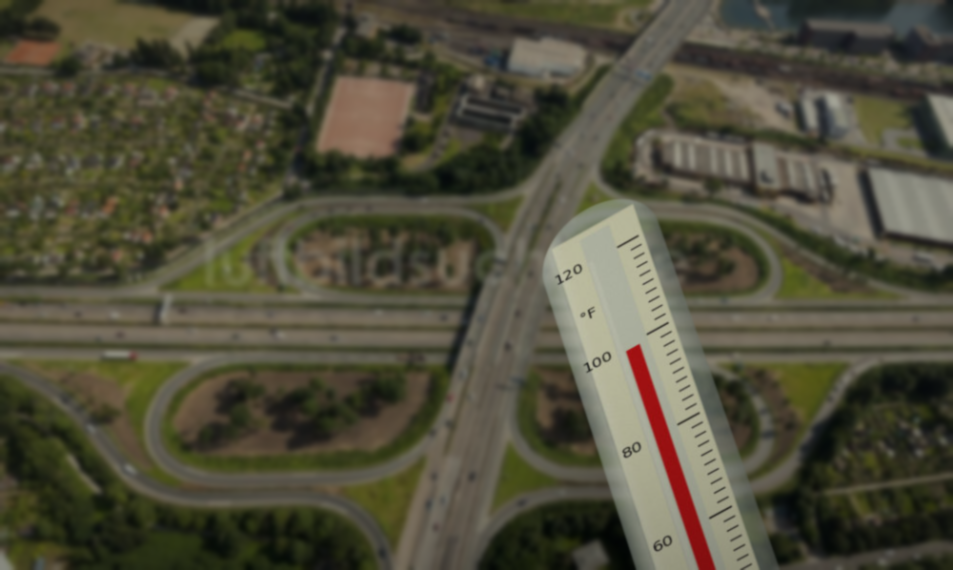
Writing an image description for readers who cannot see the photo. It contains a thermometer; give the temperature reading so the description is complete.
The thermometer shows 99 °F
